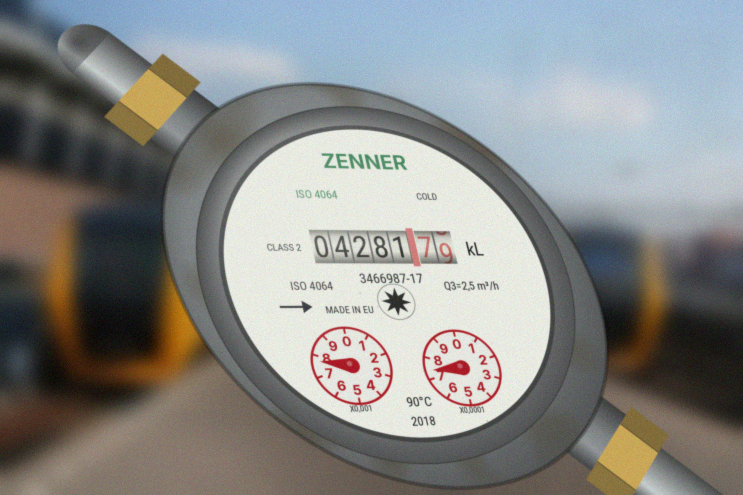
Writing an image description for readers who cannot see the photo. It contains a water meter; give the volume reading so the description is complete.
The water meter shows 4281.7877 kL
